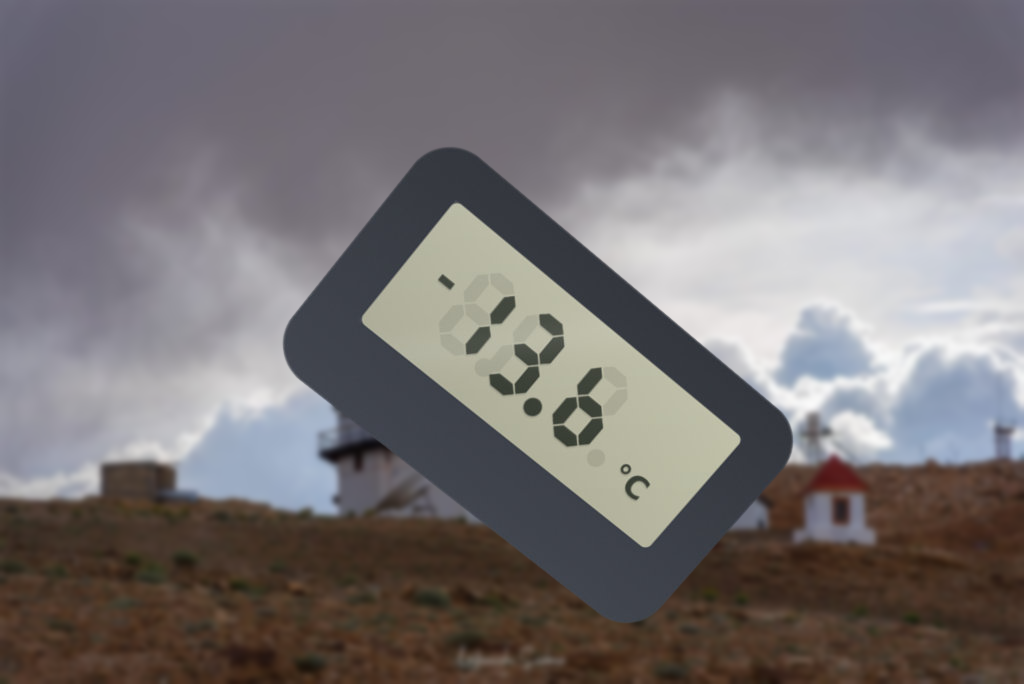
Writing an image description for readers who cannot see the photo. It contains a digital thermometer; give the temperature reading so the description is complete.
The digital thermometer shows -13.6 °C
